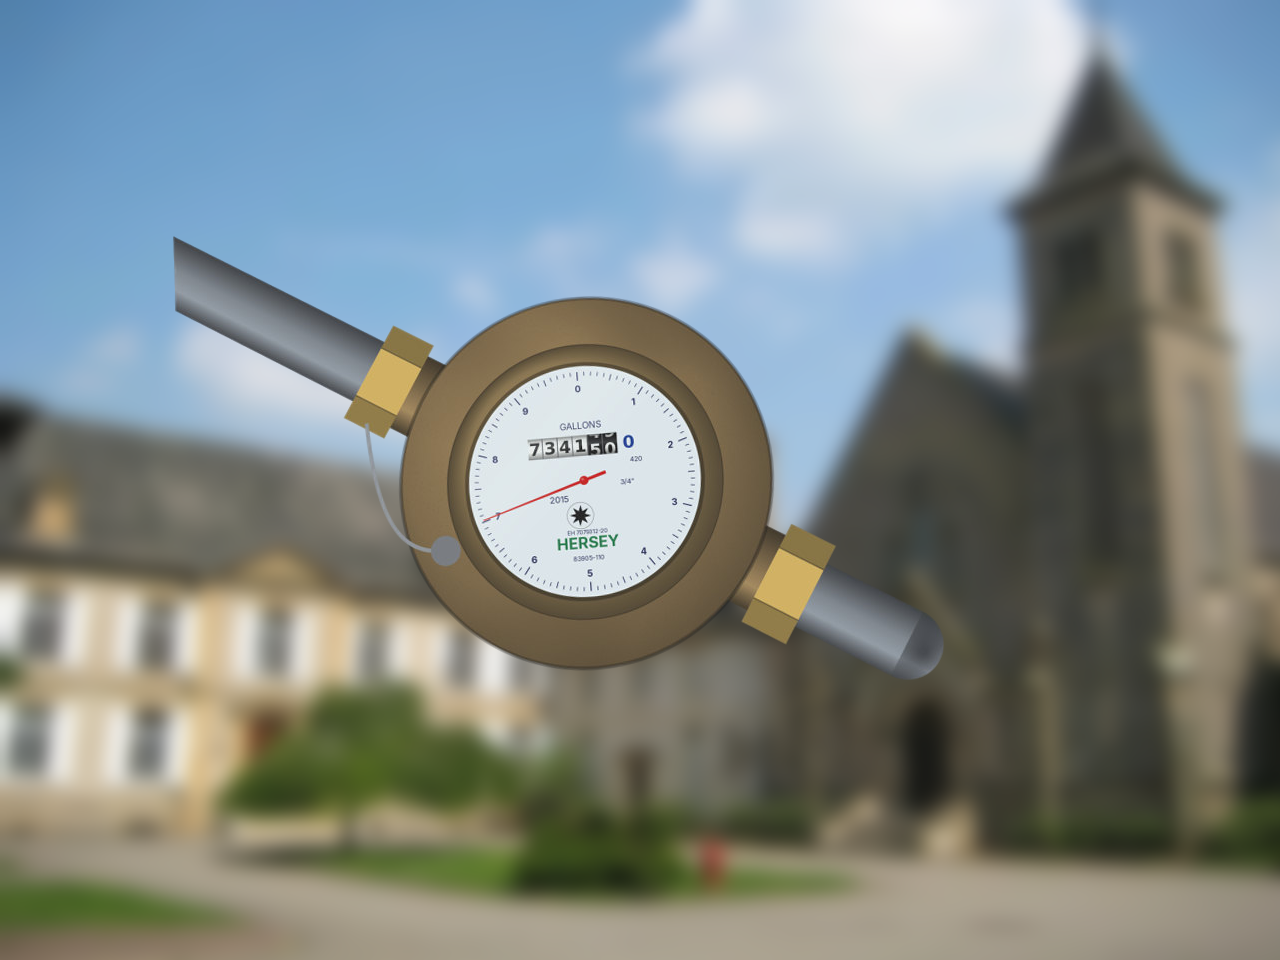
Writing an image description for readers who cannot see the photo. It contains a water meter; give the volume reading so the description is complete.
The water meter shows 7341497.0 gal
